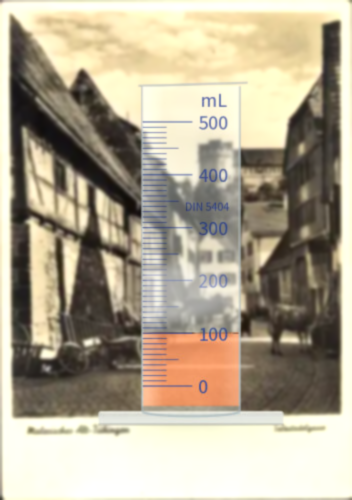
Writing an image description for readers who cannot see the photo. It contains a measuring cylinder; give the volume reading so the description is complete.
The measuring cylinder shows 100 mL
